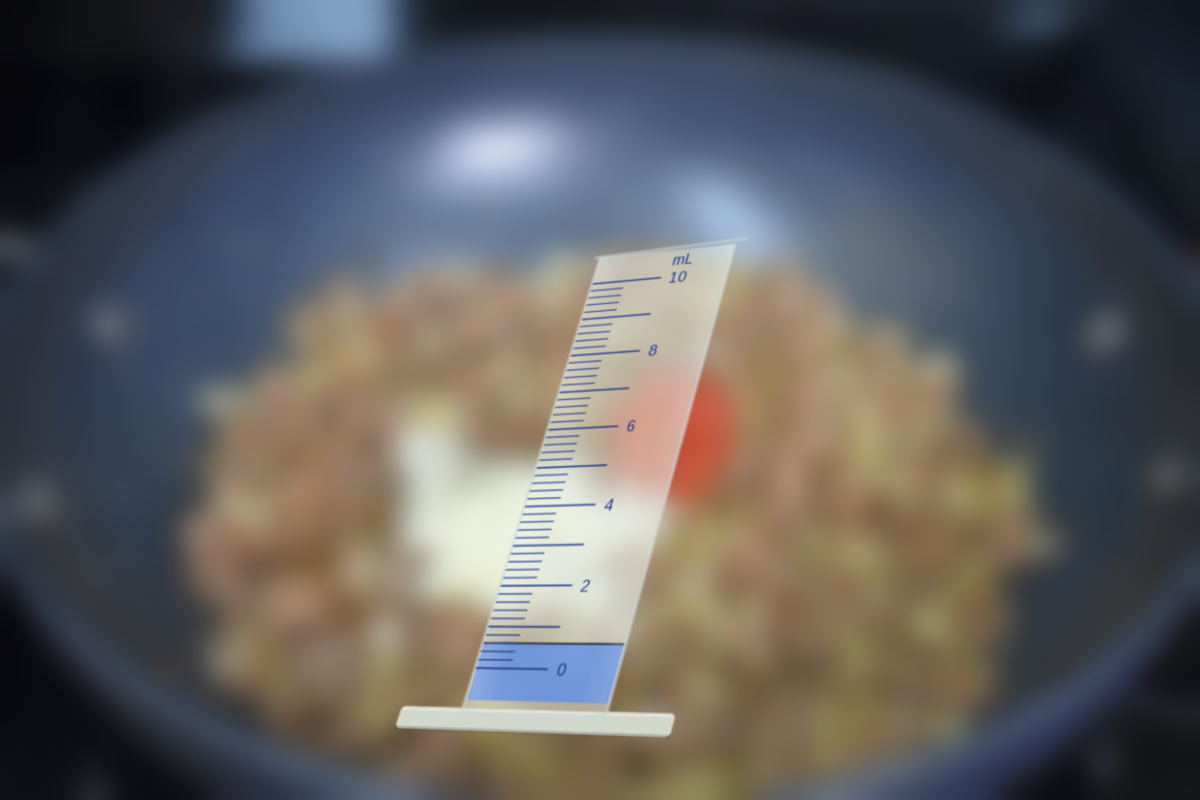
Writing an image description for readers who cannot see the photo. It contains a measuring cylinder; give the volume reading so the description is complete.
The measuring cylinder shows 0.6 mL
